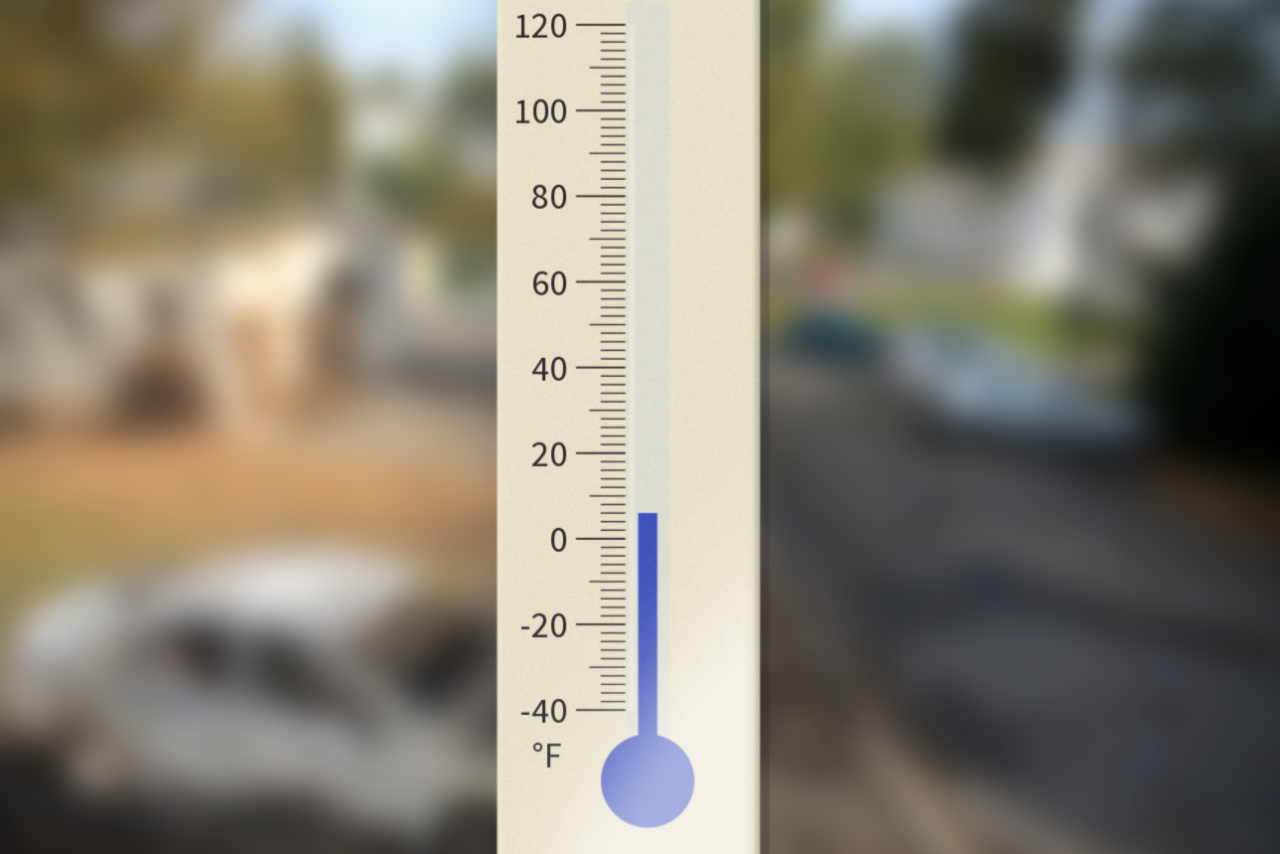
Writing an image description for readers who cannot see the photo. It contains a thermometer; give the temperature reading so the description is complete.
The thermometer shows 6 °F
